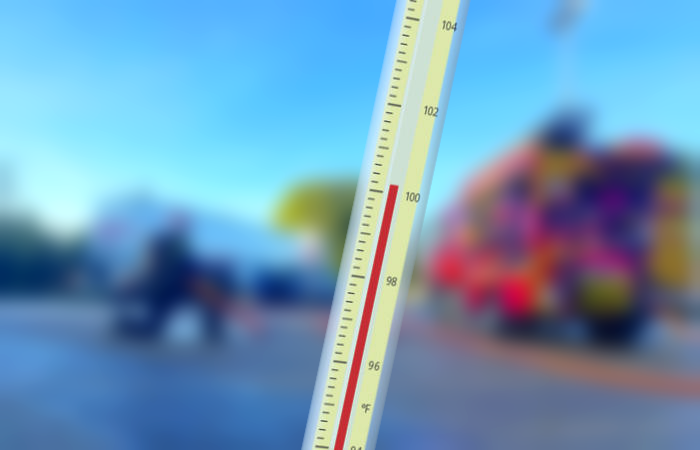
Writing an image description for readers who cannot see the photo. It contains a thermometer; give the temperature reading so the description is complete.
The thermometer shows 100.2 °F
